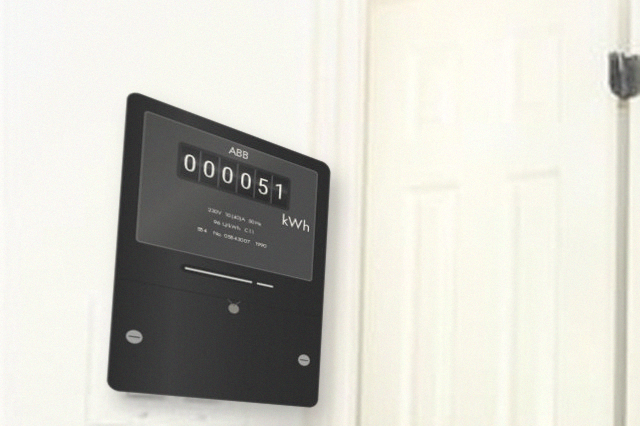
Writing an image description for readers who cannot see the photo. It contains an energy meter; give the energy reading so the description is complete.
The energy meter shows 51 kWh
